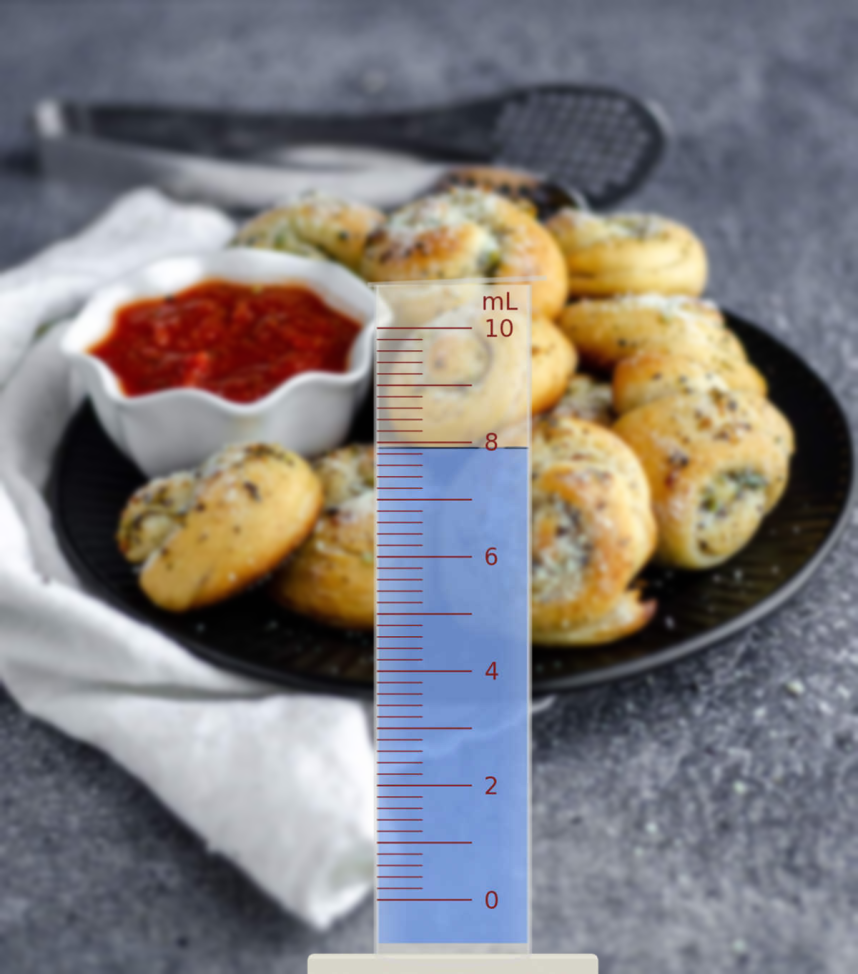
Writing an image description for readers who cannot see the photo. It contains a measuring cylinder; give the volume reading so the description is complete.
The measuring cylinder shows 7.9 mL
